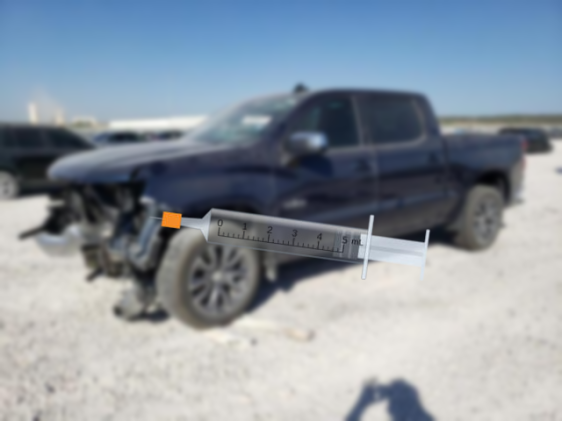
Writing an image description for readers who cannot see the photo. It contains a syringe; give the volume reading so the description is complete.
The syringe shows 4.6 mL
